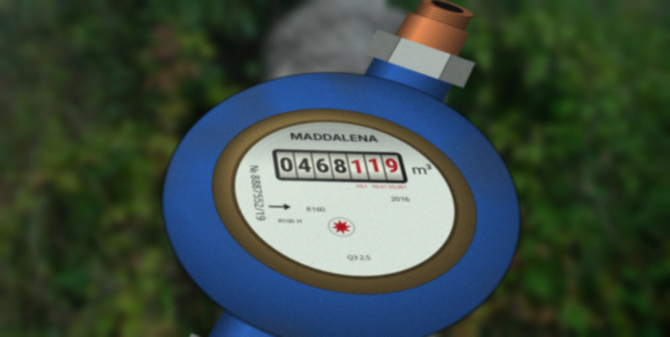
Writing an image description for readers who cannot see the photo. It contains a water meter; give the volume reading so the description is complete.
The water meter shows 468.119 m³
